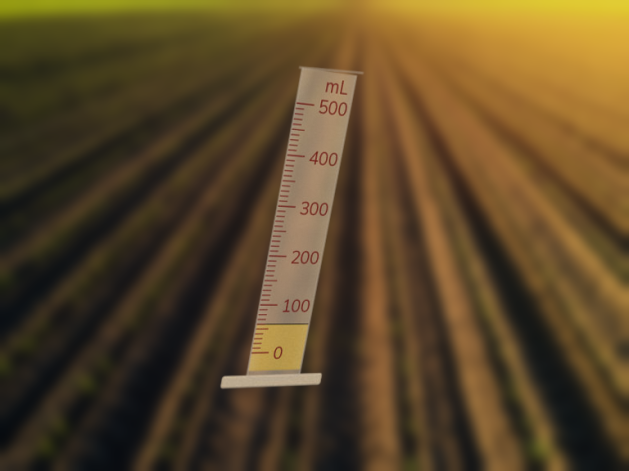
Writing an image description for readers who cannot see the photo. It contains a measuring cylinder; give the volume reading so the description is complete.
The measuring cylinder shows 60 mL
